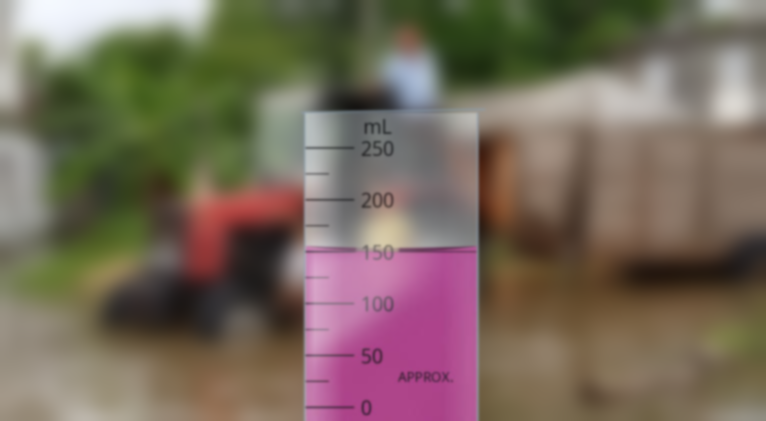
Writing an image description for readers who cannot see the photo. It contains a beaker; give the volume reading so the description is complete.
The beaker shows 150 mL
